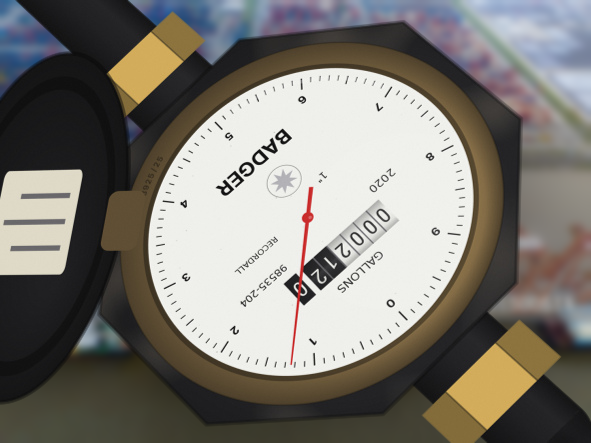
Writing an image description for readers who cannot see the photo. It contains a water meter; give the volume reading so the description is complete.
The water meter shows 2121.2 gal
